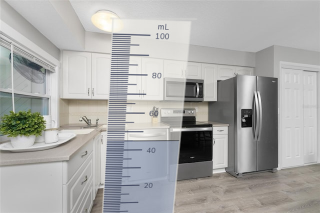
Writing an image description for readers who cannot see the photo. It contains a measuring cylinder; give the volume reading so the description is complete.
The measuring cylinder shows 45 mL
